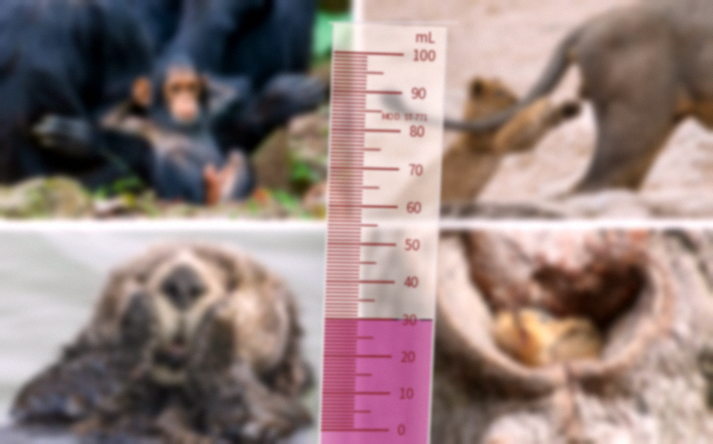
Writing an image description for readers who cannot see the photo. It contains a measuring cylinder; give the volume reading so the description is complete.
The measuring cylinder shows 30 mL
